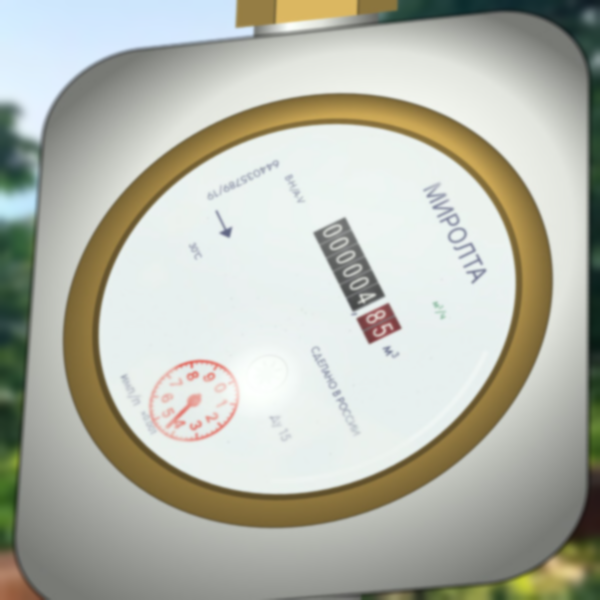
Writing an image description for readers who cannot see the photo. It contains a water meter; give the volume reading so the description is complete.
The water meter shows 4.854 m³
